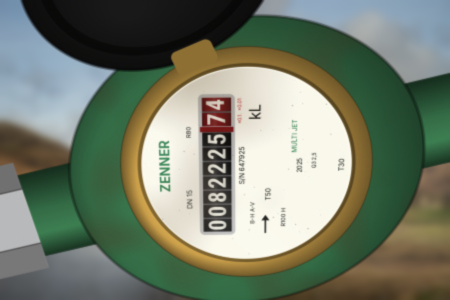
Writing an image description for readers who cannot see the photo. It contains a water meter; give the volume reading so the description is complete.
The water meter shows 82225.74 kL
